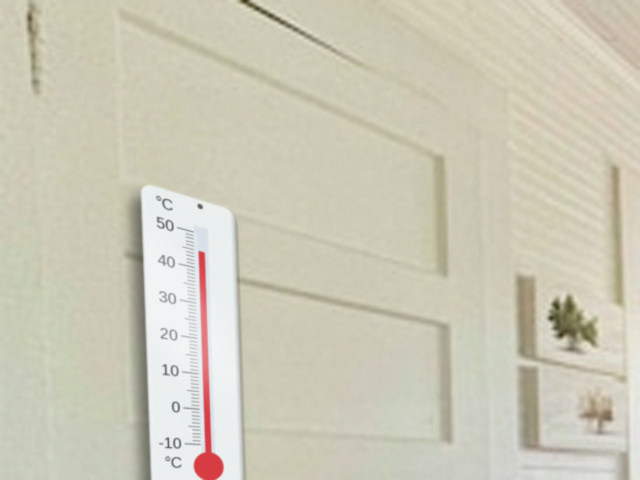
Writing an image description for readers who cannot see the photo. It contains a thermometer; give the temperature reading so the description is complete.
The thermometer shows 45 °C
